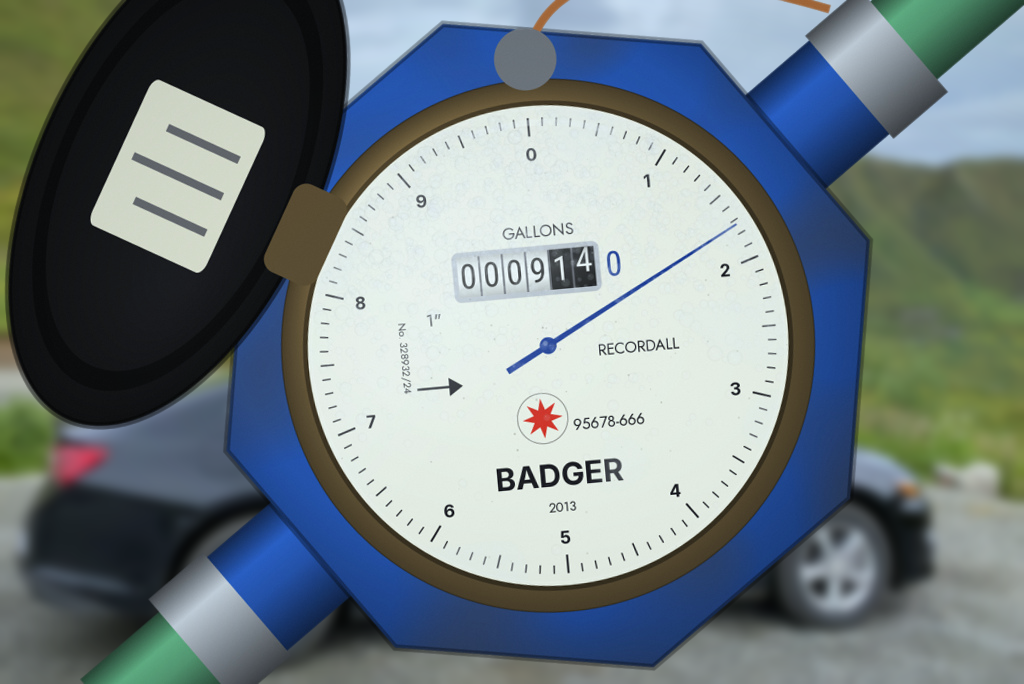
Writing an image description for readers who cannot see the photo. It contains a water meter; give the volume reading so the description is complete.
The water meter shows 9141.7 gal
